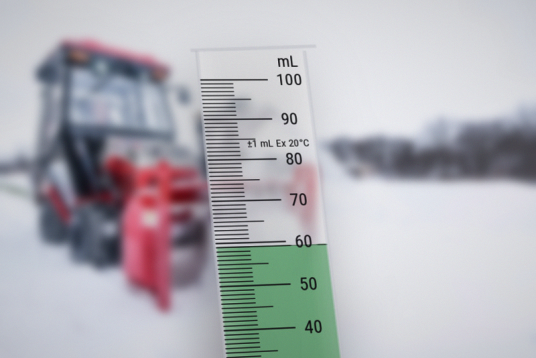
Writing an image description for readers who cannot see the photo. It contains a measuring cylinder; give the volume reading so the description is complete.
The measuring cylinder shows 59 mL
